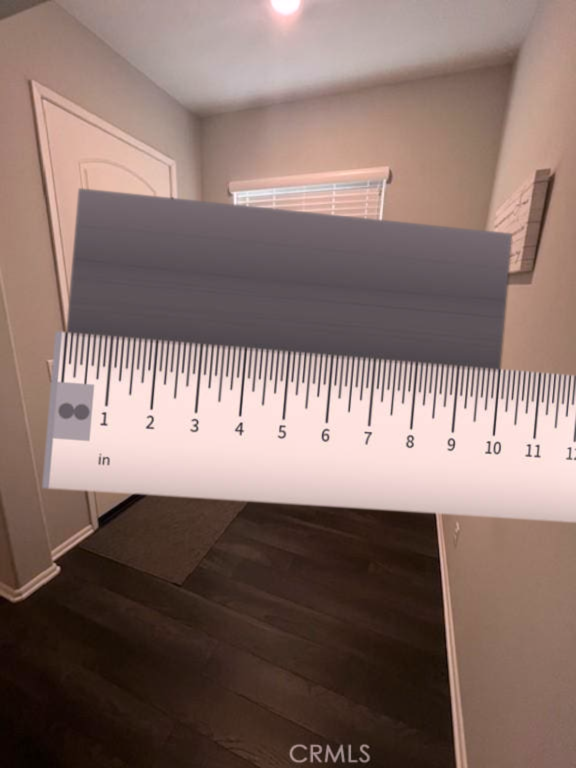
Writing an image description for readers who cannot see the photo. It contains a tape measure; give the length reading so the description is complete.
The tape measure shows 10 in
